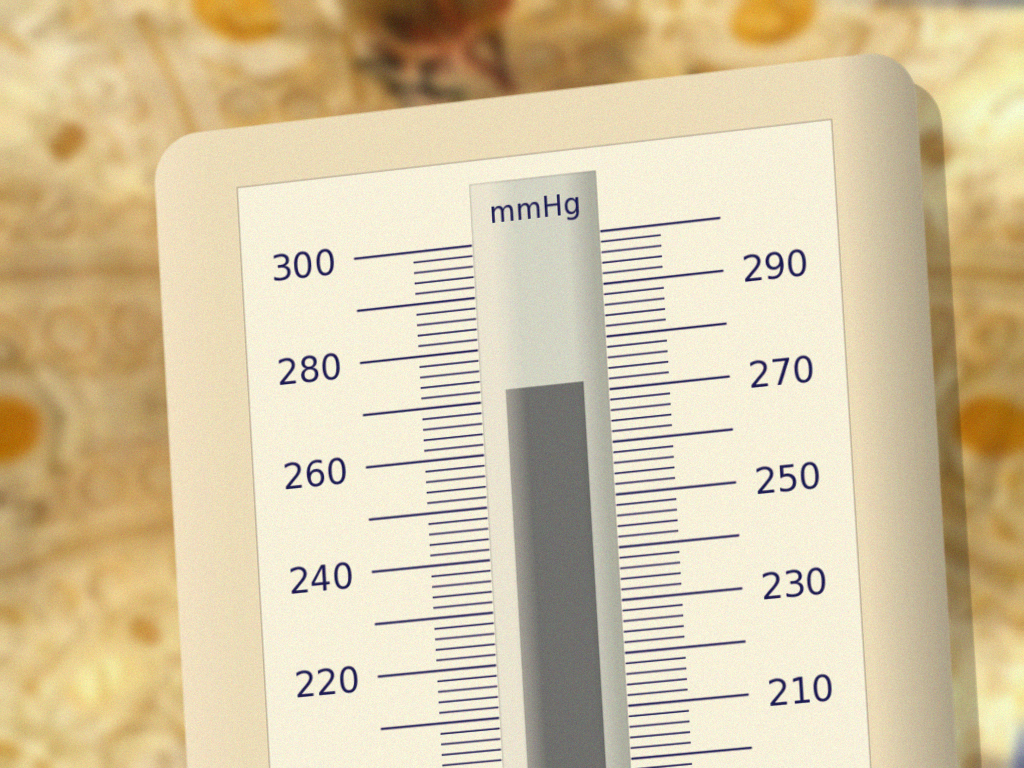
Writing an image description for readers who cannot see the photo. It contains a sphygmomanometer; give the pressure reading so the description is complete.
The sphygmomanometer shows 272 mmHg
